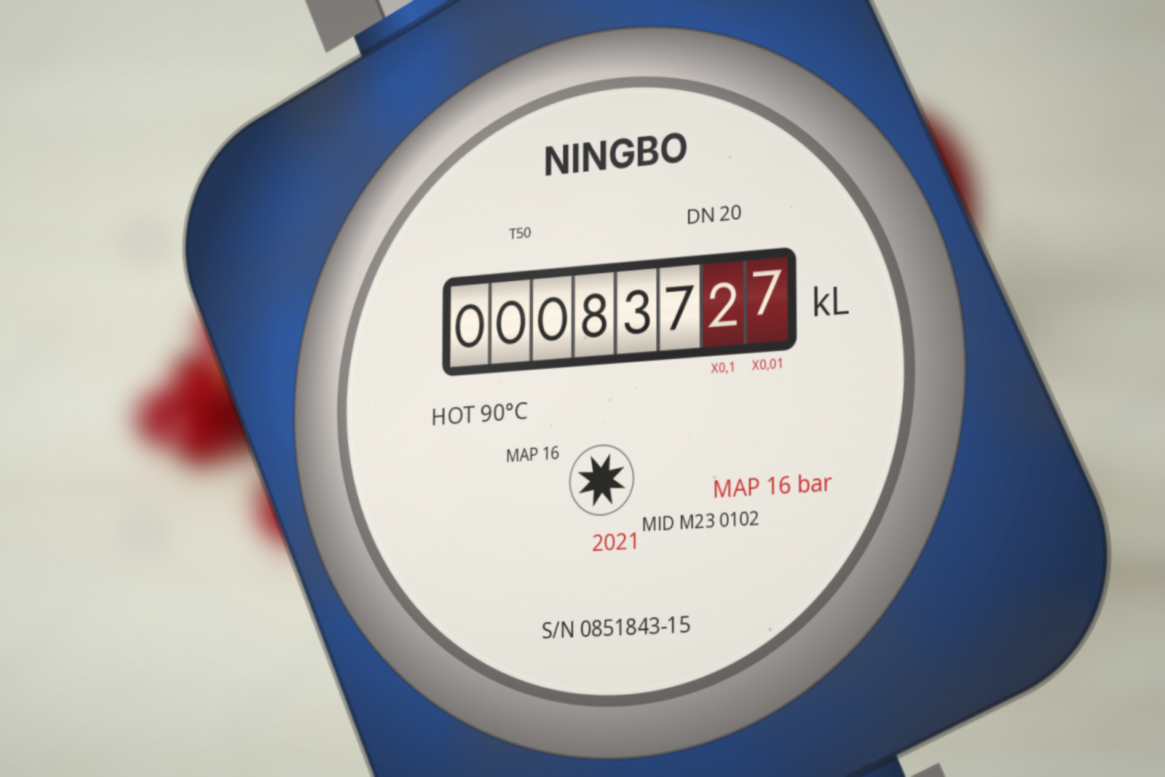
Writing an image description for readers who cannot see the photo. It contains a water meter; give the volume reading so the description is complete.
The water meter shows 837.27 kL
